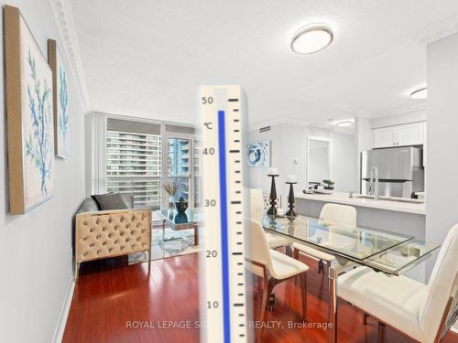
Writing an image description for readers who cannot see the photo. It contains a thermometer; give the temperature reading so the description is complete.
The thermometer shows 48 °C
